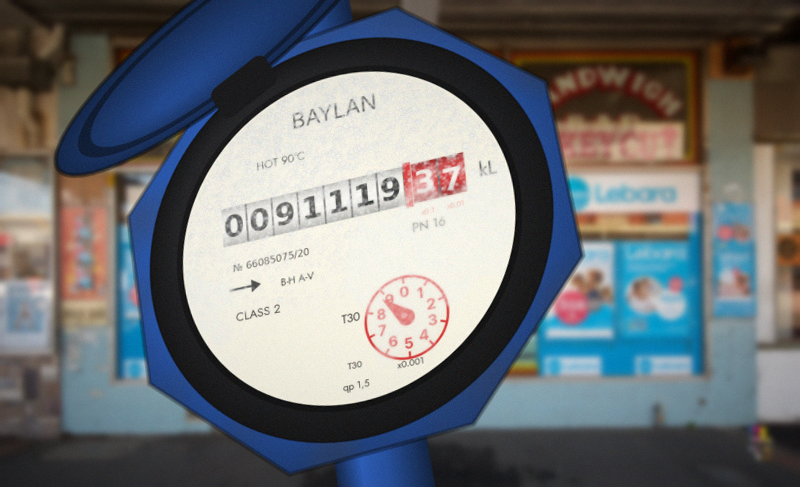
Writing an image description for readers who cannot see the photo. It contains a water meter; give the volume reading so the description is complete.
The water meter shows 91119.368 kL
